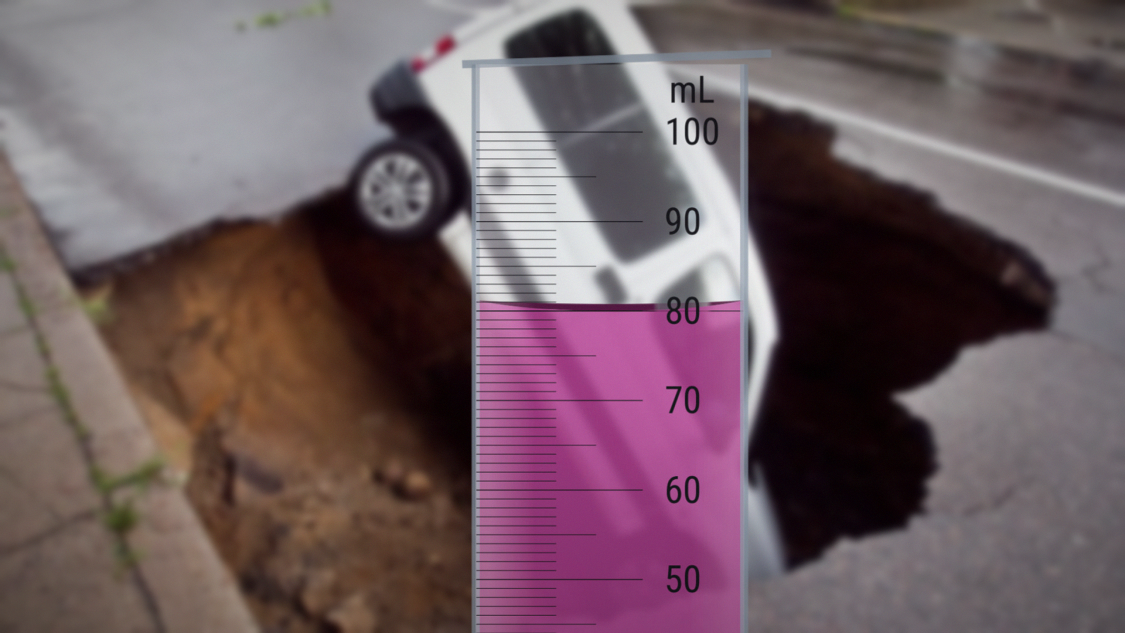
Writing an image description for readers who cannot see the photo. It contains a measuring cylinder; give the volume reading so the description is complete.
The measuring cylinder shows 80 mL
